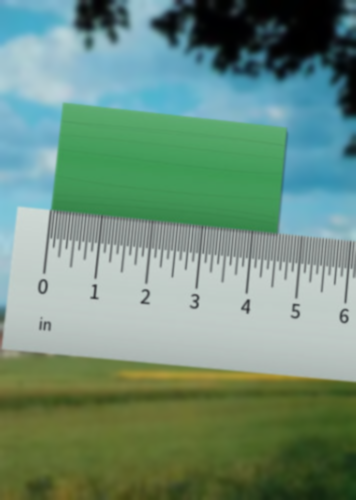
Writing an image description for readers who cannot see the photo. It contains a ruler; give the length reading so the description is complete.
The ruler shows 4.5 in
